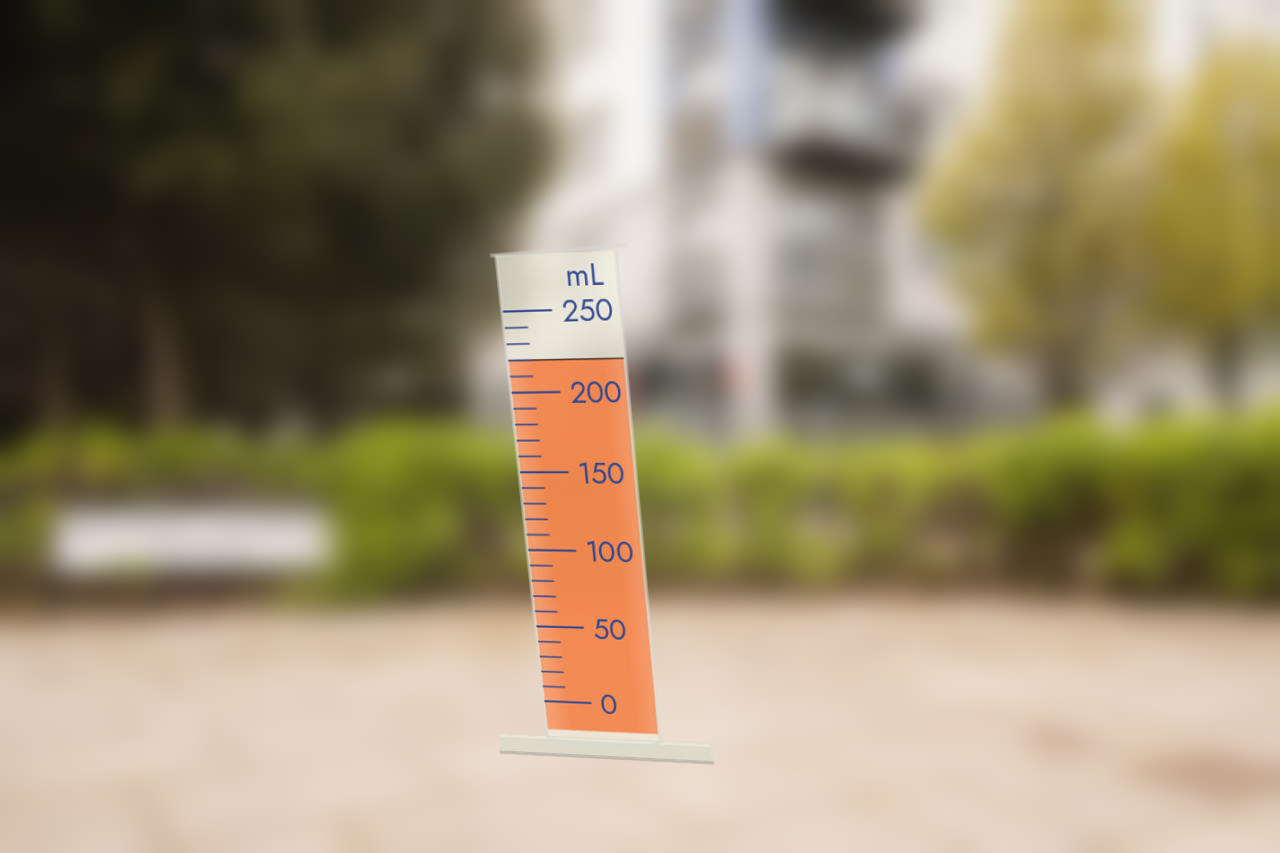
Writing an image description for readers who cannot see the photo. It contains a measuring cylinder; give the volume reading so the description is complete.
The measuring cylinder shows 220 mL
